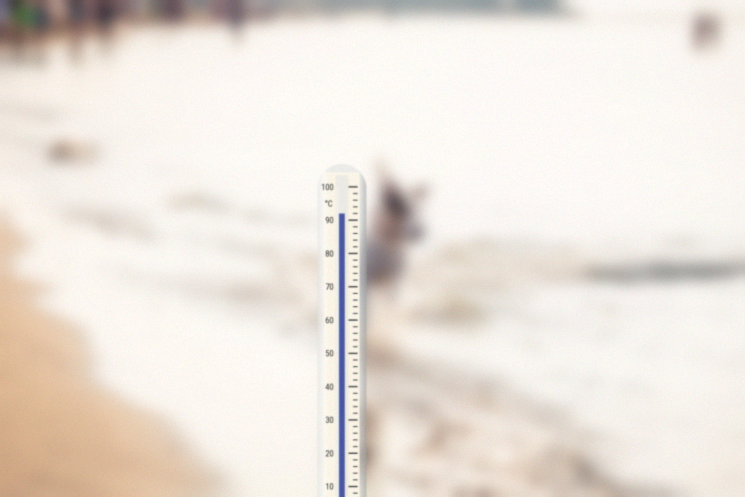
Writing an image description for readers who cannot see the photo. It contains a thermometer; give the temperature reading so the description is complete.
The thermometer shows 92 °C
